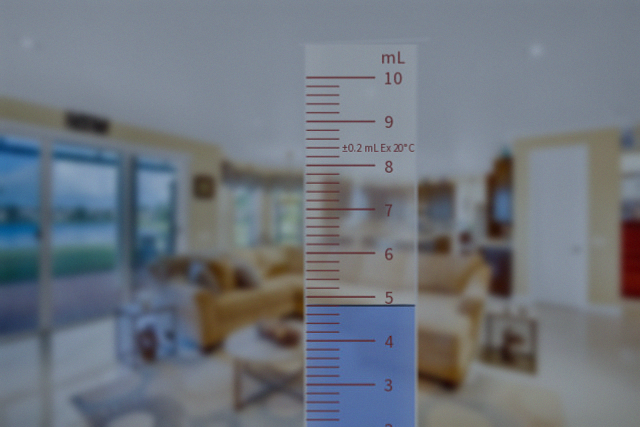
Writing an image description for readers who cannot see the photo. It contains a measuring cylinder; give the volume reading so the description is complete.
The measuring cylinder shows 4.8 mL
